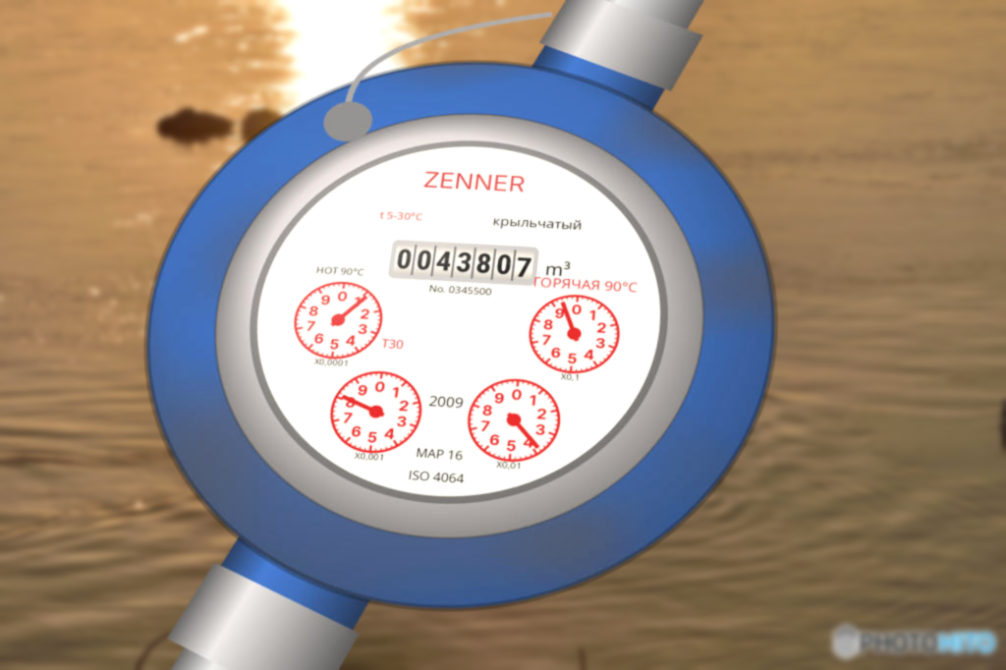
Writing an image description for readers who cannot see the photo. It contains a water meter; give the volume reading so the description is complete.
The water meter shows 43806.9381 m³
